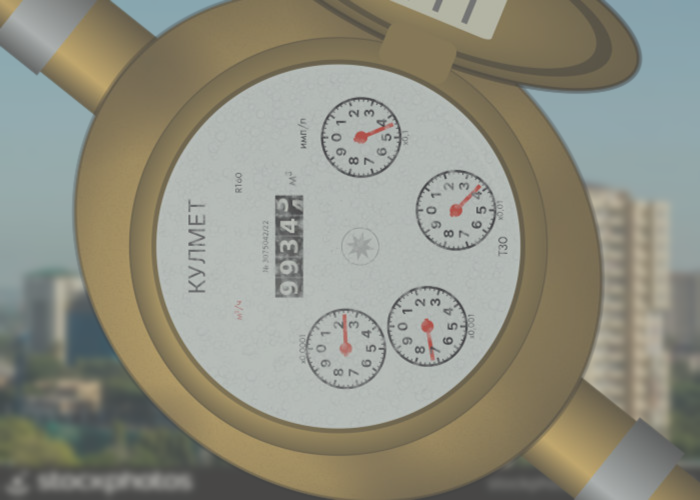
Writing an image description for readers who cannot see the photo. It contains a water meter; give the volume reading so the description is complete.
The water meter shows 99343.4372 m³
